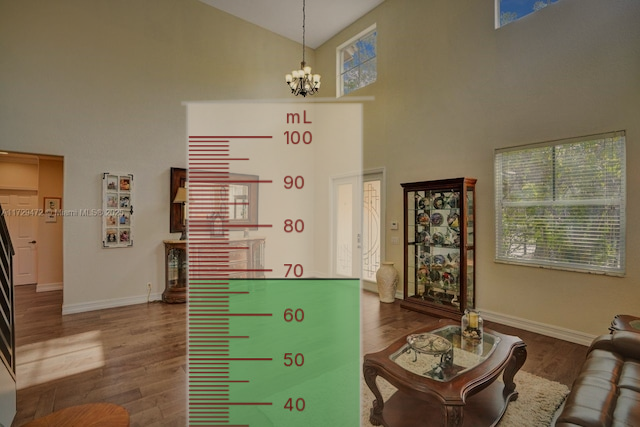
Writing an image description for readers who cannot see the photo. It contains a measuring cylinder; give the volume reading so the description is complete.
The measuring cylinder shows 68 mL
